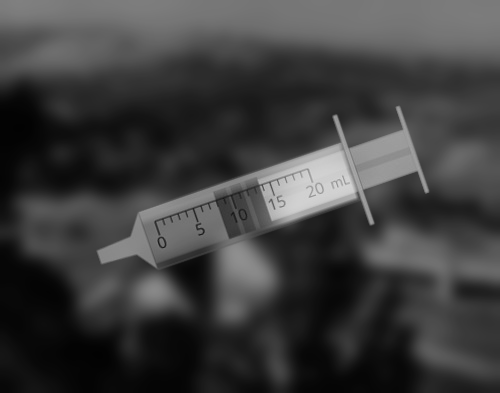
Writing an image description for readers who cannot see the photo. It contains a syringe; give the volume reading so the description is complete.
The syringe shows 8 mL
